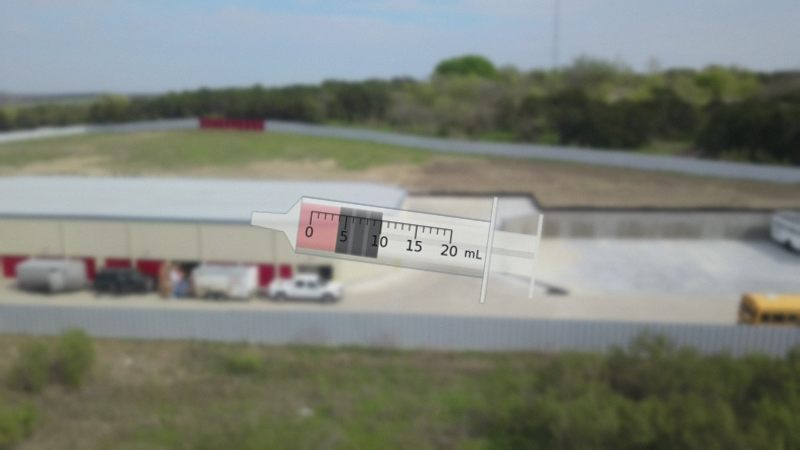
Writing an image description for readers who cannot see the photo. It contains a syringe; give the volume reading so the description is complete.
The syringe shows 4 mL
